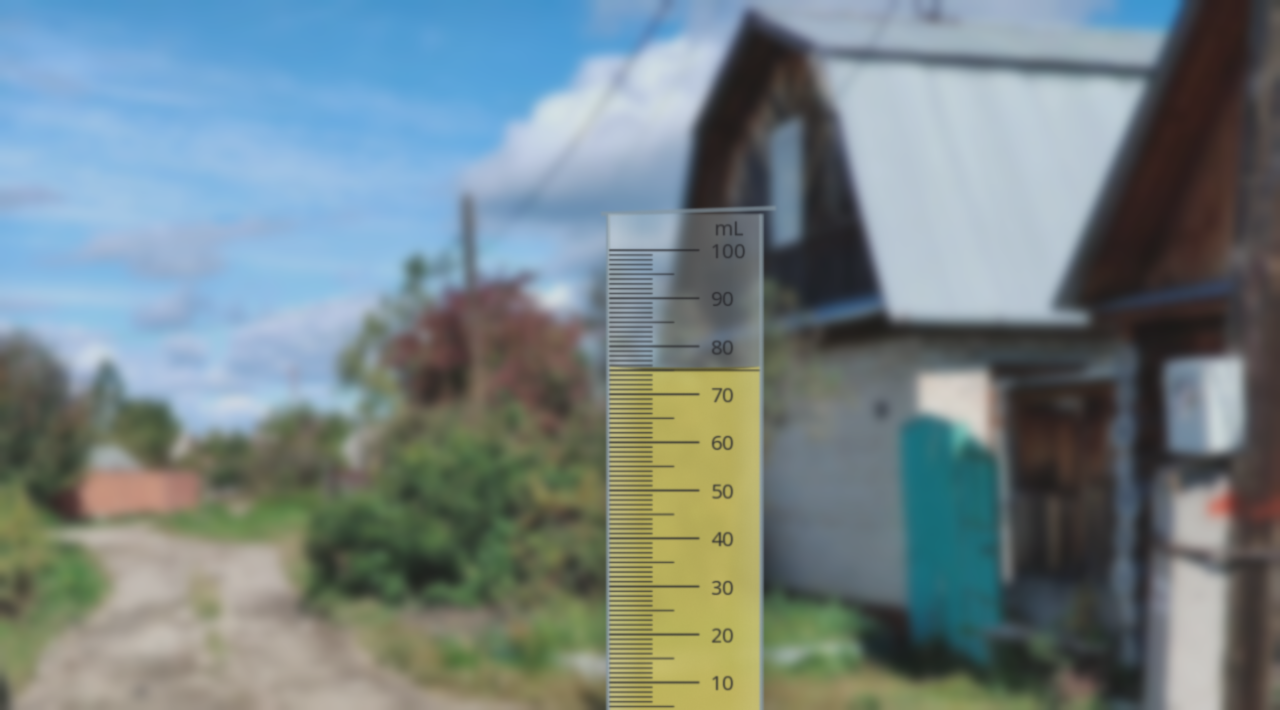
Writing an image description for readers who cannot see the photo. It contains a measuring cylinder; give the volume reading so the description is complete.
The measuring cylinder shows 75 mL
